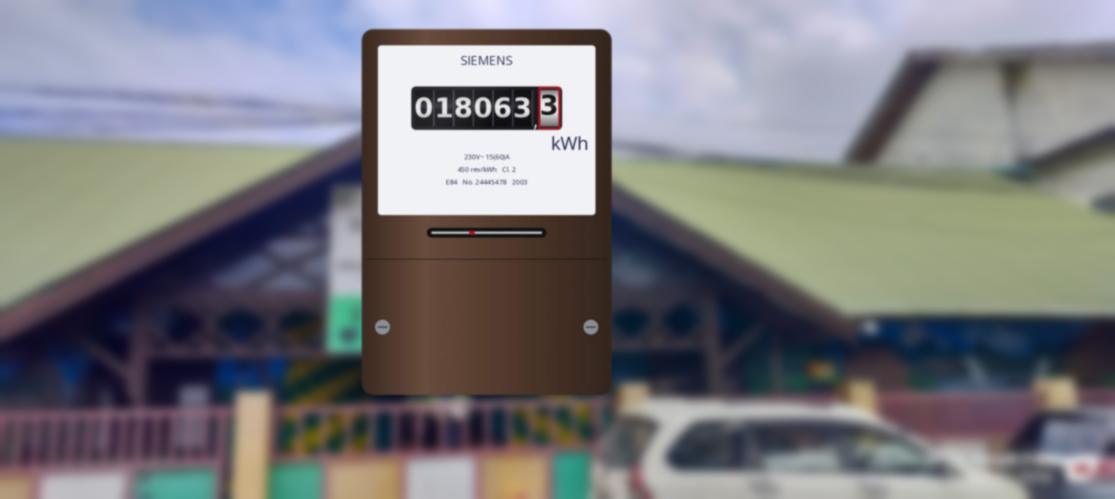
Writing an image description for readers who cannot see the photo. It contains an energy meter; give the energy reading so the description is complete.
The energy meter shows 18063.3 kWh
